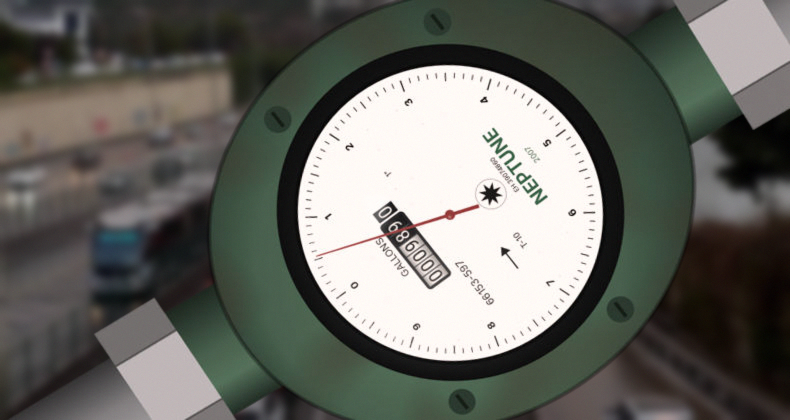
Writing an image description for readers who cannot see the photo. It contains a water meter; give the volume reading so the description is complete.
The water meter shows 9890.5 gal
